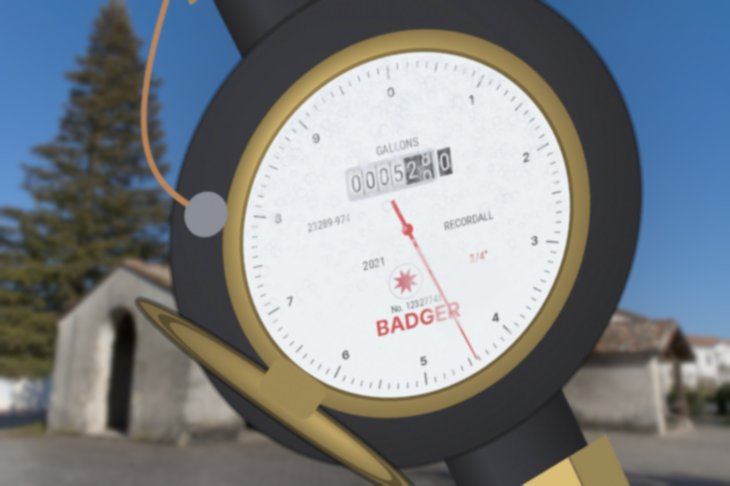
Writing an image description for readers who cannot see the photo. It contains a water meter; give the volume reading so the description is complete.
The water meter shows 5284.4 gal
